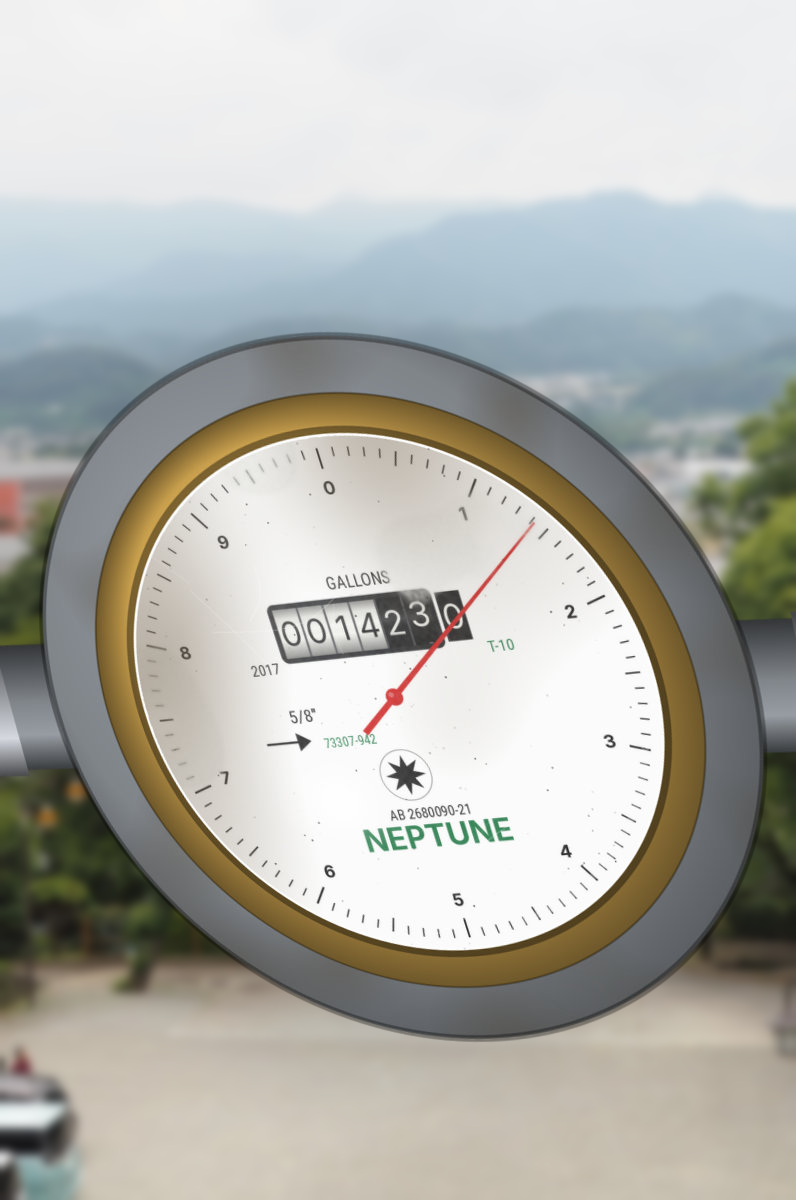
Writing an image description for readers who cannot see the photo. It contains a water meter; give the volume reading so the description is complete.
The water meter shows 14231.4 gal
